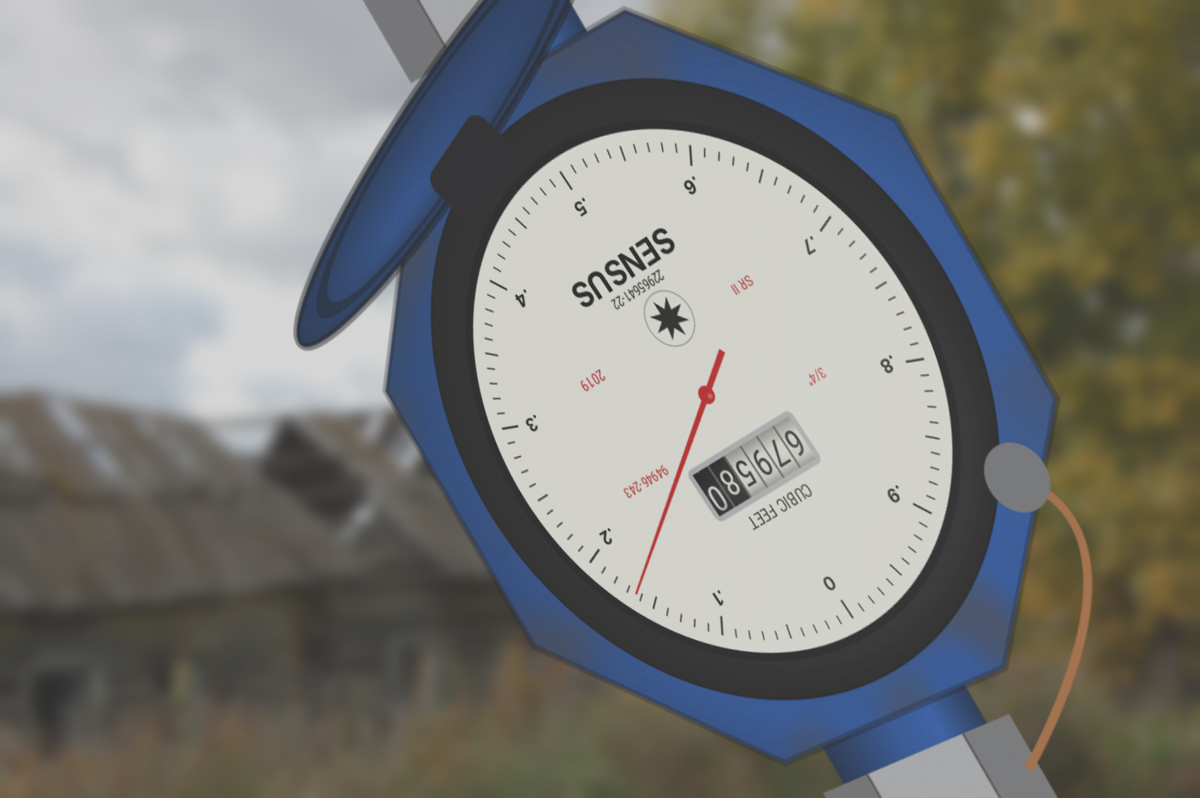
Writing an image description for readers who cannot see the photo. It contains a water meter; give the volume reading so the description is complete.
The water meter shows 679580.16 ft³
